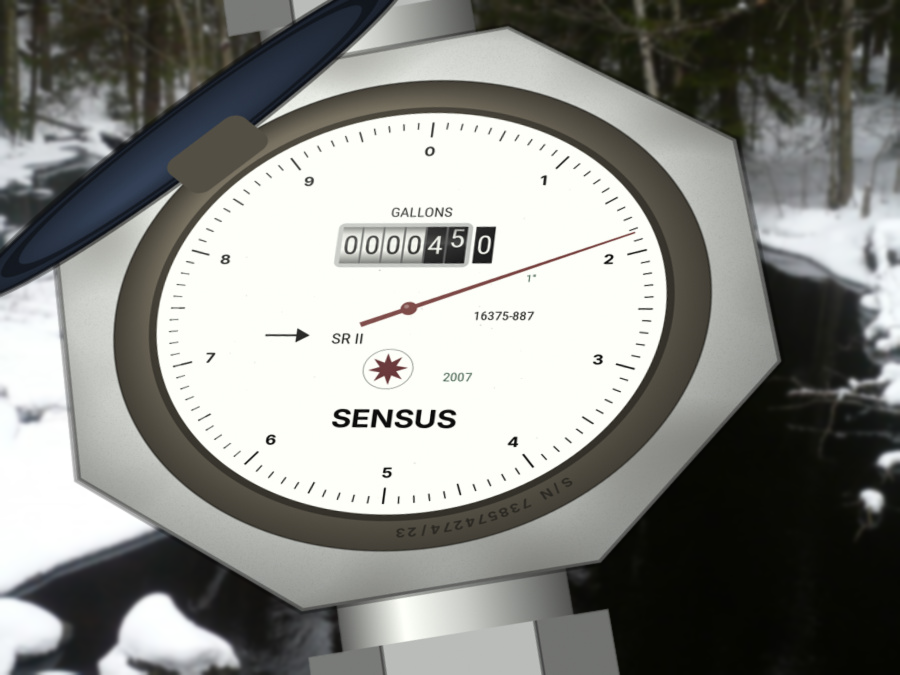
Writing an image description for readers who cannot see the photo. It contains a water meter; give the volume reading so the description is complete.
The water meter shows 451.8 gal
